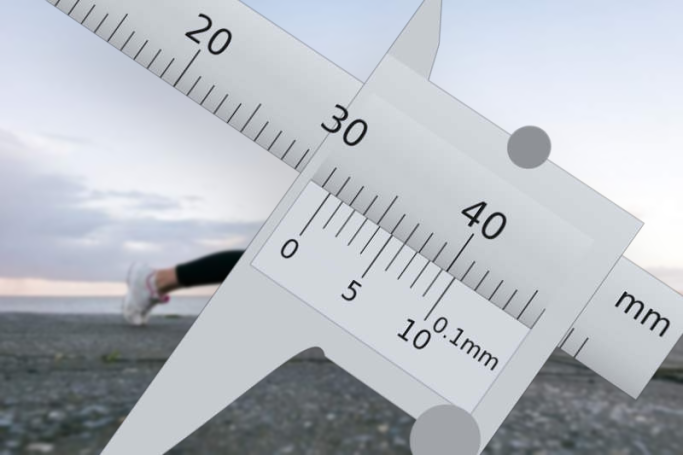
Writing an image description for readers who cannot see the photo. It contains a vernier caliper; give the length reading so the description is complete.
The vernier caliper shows 31.6 mm
